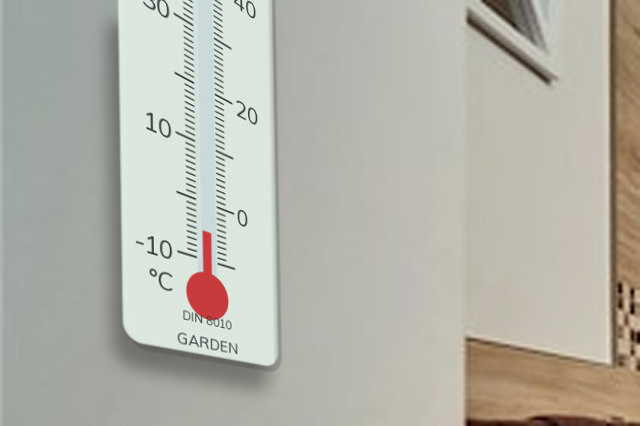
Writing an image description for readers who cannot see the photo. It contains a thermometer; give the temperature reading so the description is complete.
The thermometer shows -5 °C
